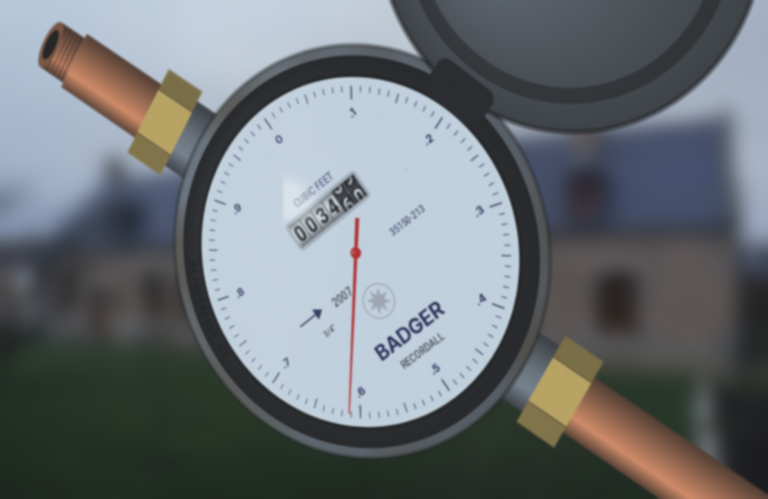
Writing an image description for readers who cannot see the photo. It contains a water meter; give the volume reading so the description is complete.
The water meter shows 3459.61 ft³
